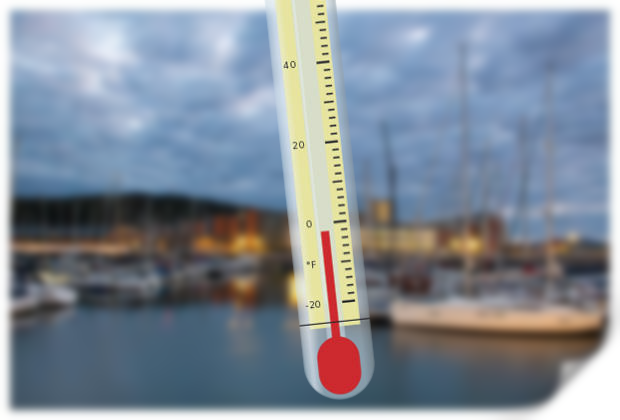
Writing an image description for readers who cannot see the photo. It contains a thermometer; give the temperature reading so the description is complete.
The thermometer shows -2 °F
